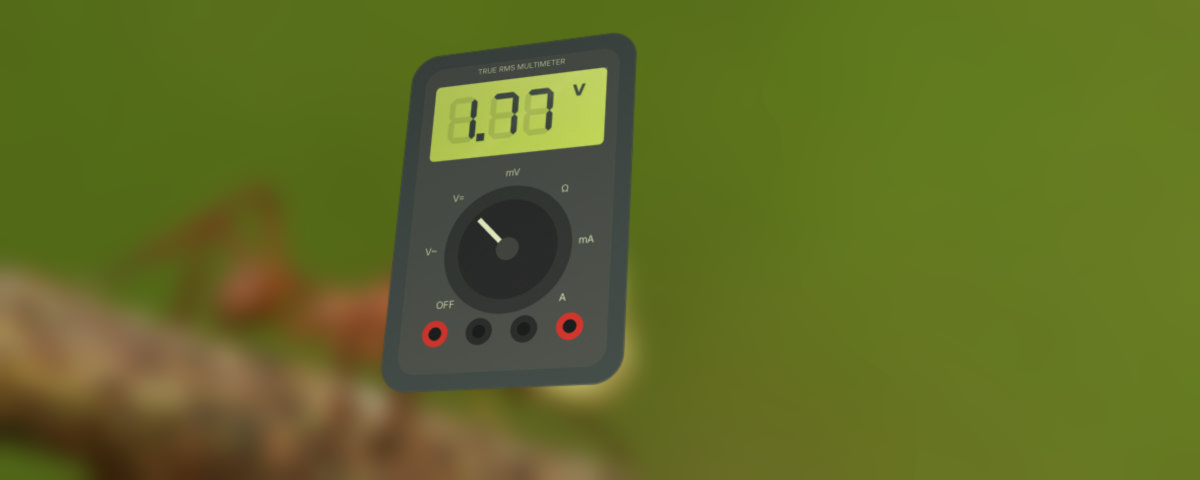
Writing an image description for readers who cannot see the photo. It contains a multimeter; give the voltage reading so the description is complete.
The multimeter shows 1.77 V
